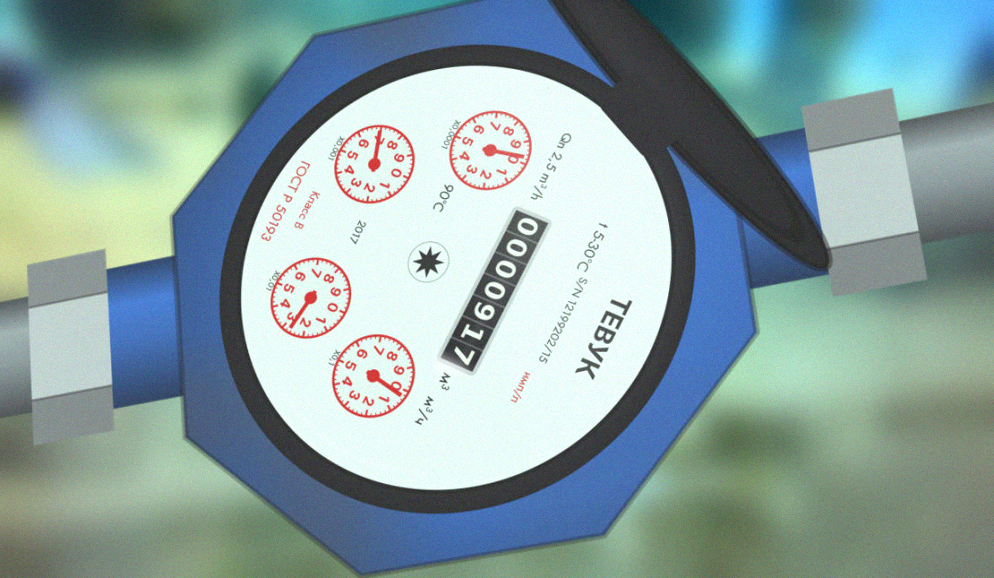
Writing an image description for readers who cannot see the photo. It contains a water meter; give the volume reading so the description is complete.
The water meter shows 917.0269 m³
